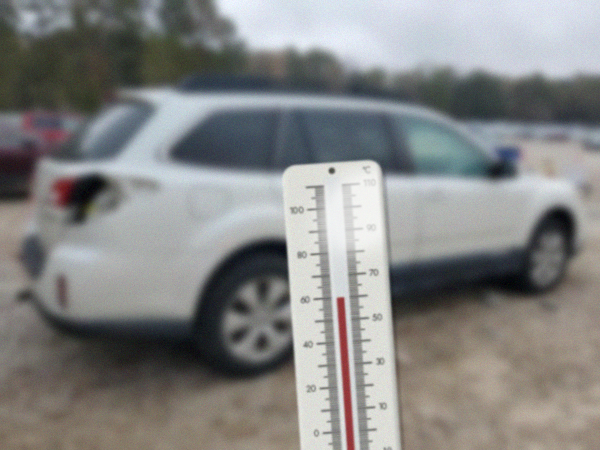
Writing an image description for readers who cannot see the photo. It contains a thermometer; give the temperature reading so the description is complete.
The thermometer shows 60 °C
